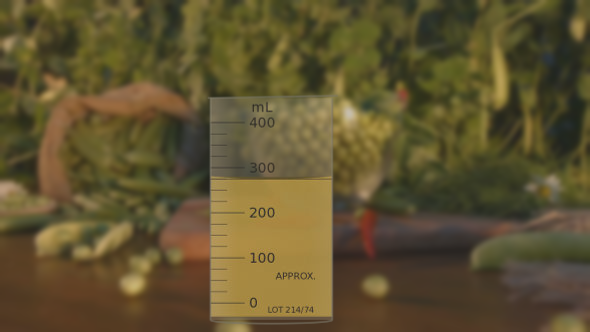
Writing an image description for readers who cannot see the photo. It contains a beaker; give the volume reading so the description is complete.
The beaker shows 275 mL
